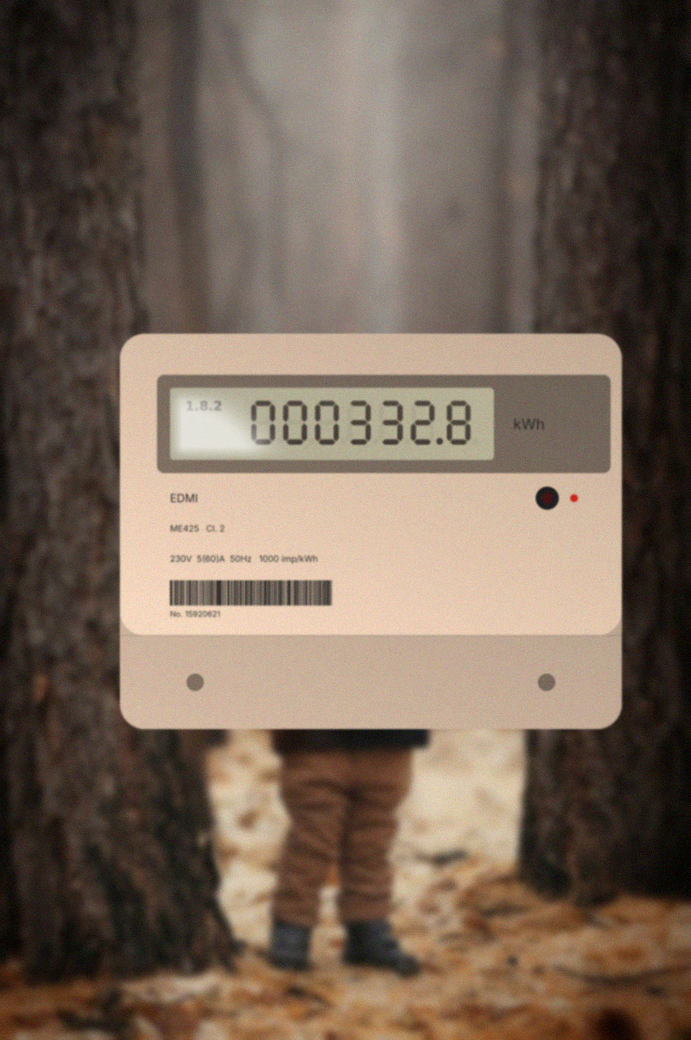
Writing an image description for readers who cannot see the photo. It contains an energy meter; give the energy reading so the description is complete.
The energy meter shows 332.8 kWh
